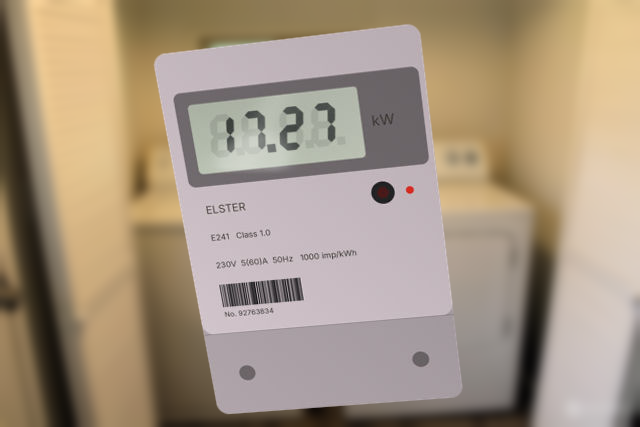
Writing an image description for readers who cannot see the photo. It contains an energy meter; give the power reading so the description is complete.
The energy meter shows 17.27 kW
